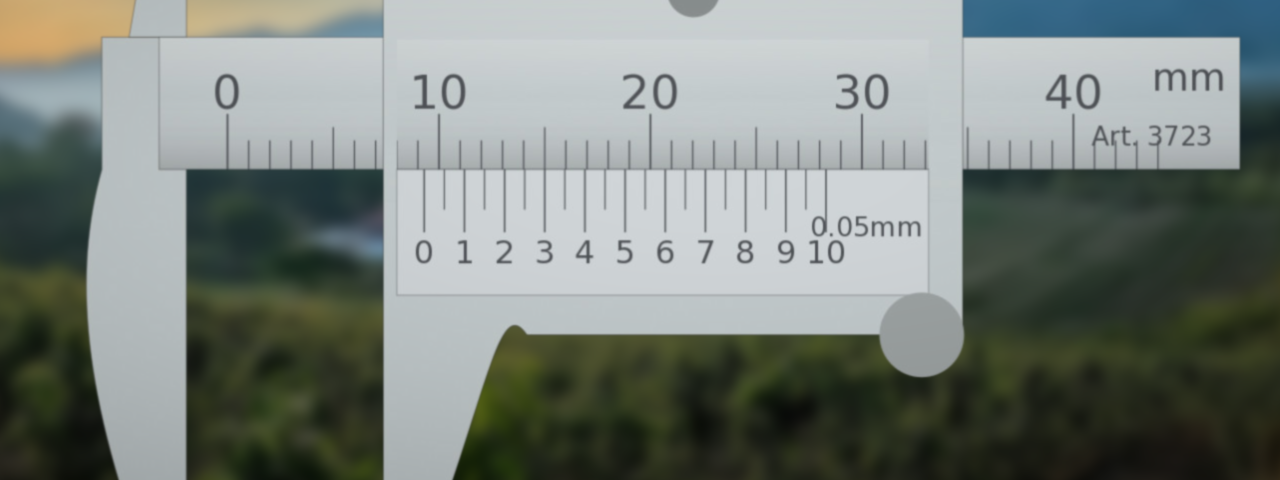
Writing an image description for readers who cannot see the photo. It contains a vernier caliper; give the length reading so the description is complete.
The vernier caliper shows 9.3 mm
